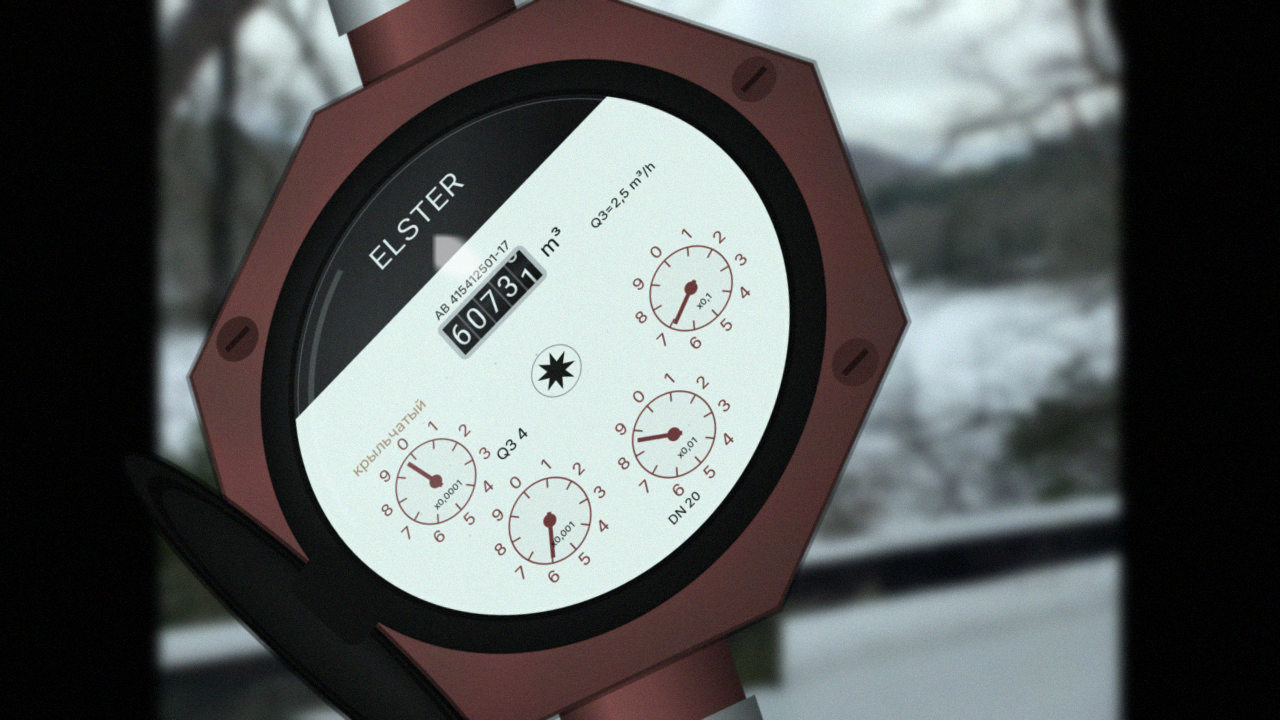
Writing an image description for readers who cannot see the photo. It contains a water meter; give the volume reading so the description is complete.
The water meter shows 60730.6859 m³
